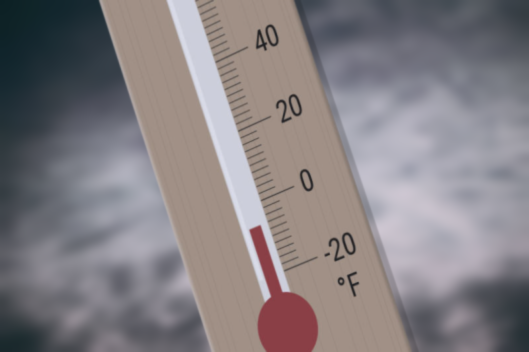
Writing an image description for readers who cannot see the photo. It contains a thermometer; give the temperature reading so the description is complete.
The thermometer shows -6 °F
